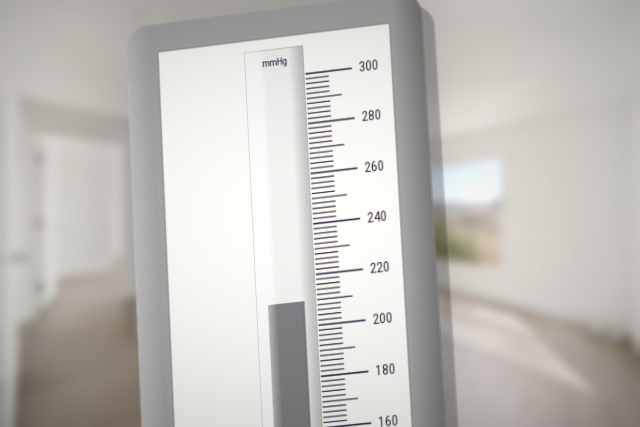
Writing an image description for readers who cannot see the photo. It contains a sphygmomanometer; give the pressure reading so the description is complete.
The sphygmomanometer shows 210 mmHg
